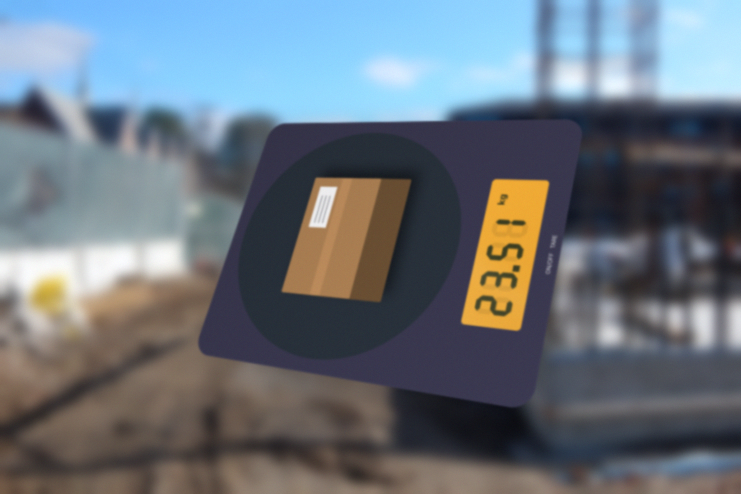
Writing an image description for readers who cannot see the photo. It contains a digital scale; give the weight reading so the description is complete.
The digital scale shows 23.51 kg
